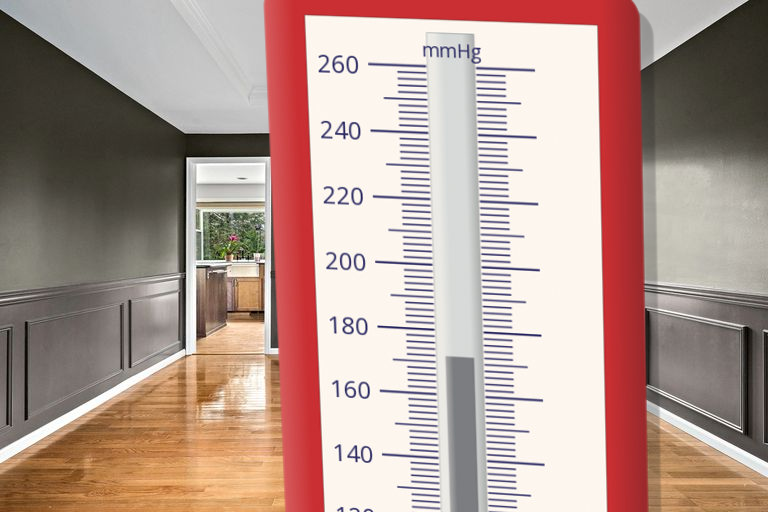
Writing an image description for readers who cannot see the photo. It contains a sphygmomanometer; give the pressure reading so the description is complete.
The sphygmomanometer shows 172 mmHg
